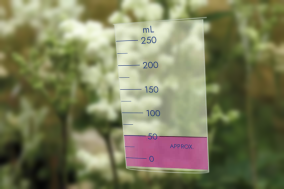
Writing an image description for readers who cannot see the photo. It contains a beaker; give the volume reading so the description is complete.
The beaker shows 50 mL
